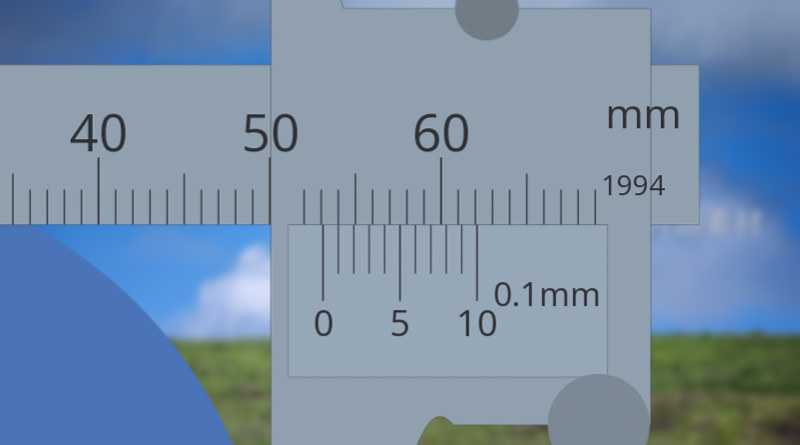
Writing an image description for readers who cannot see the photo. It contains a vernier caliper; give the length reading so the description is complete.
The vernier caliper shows 53.1 mm
